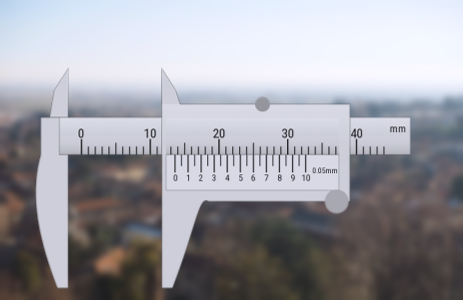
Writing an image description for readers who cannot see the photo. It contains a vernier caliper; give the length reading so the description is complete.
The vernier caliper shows 13.6 mm
